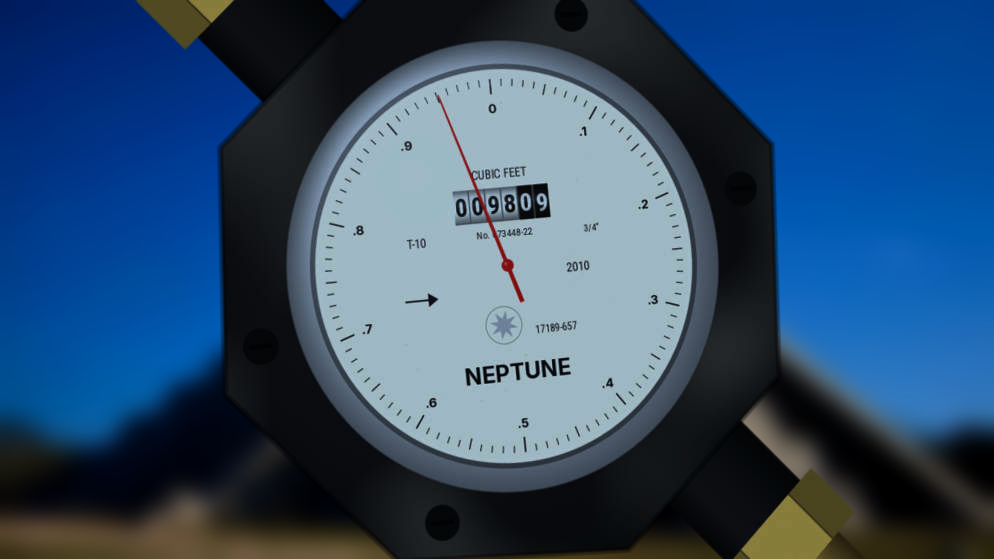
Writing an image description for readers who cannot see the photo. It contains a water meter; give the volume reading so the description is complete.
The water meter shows 9808.95 ft³
